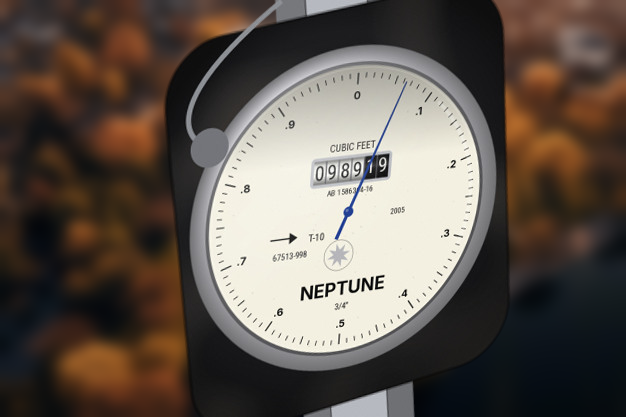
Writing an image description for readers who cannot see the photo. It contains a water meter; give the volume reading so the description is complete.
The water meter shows 98919.06 ft³
